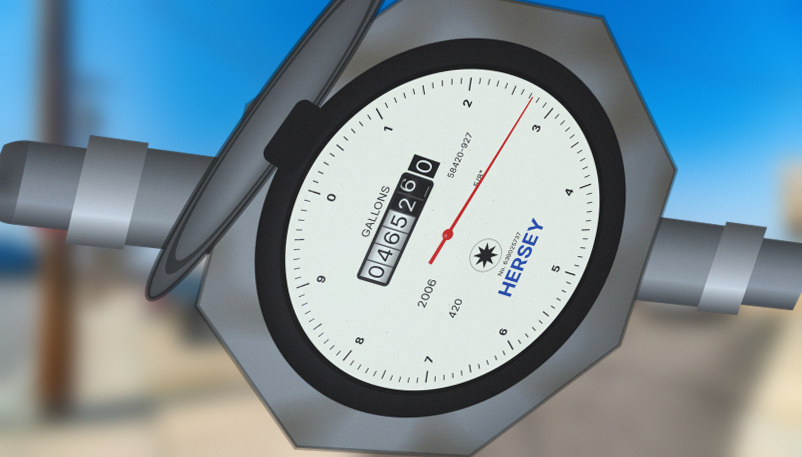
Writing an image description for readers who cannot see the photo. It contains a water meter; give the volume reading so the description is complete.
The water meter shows 465262.7 gal
